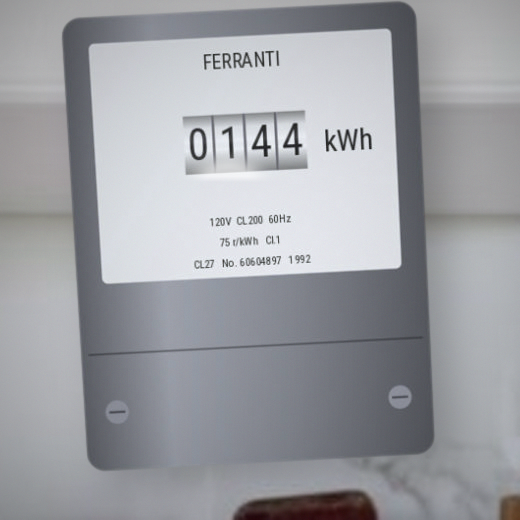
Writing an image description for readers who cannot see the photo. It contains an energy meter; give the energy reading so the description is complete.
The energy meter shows 144 kWh
